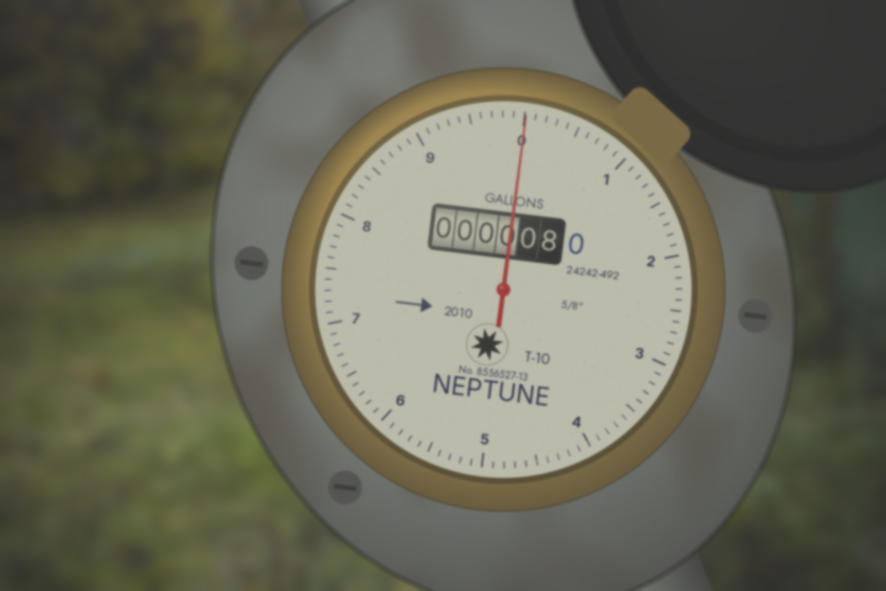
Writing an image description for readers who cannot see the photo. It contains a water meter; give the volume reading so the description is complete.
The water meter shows 80.0 gal
